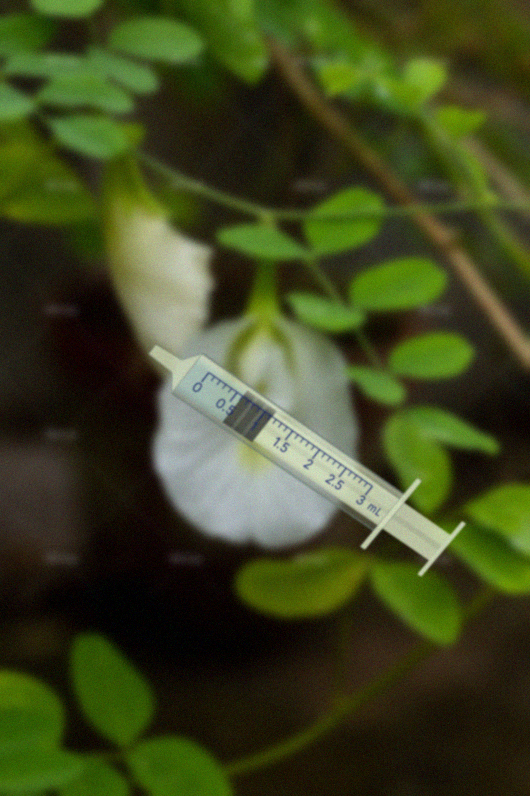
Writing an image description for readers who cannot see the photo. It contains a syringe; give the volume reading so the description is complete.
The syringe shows 0.6 mL
